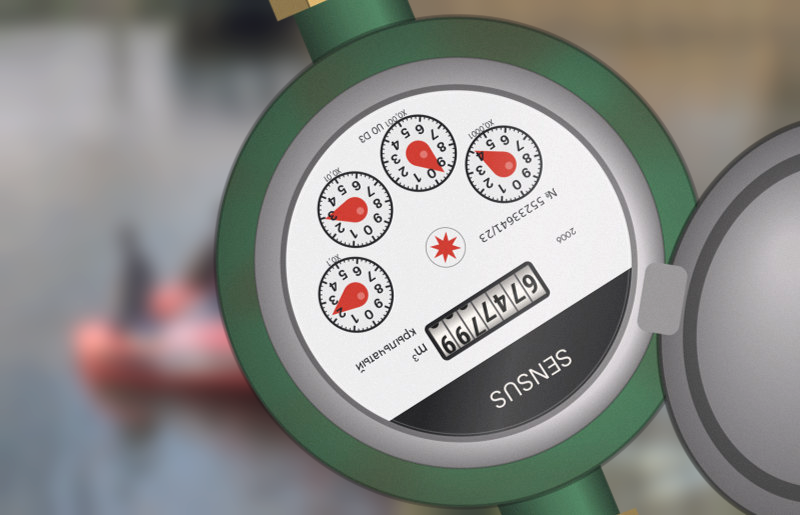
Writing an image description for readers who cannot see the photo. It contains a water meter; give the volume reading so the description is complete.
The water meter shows 6747799.2294 m³
